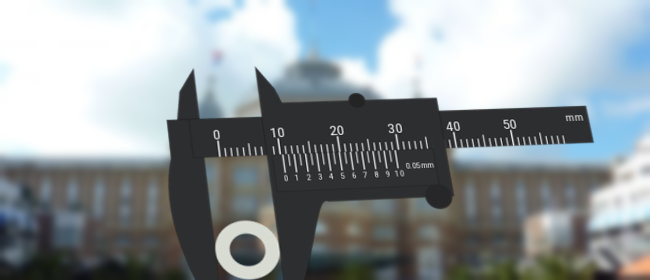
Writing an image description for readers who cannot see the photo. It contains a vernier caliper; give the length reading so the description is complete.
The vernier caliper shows 10.4 mm
